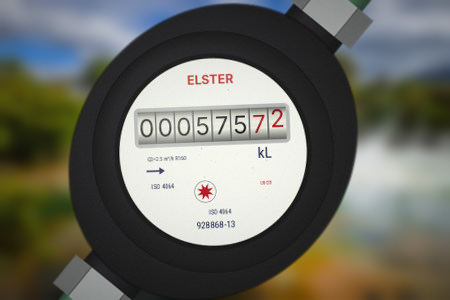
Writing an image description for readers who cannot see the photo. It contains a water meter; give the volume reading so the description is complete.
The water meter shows 575.72 kL
